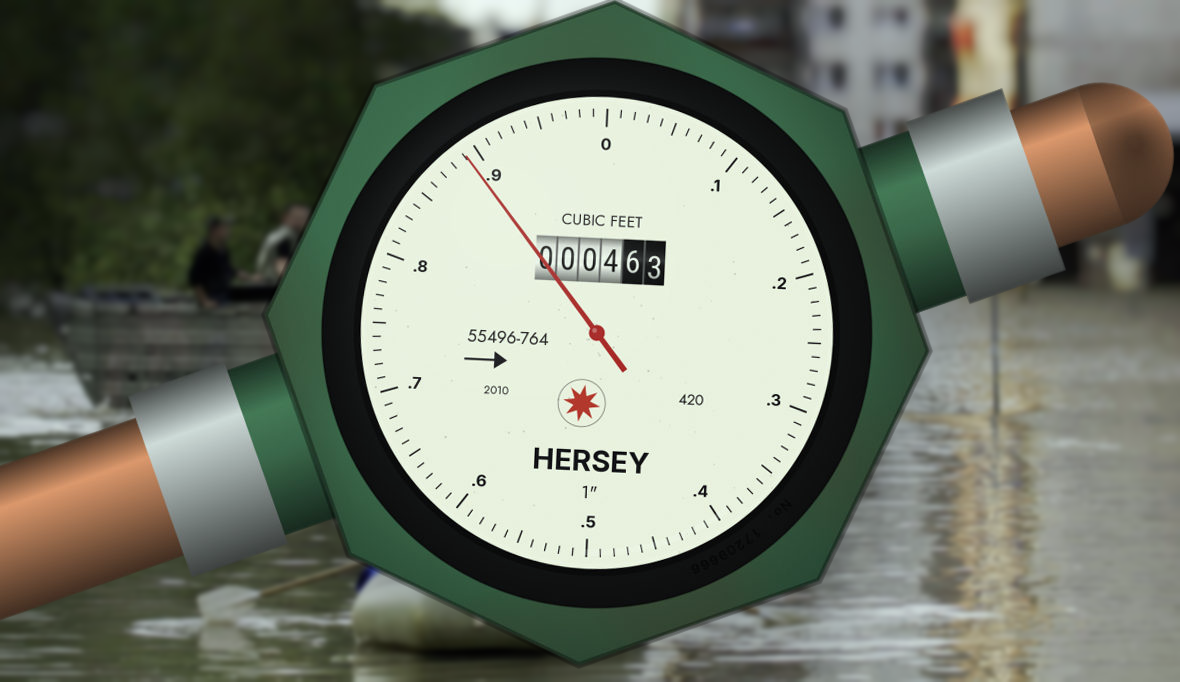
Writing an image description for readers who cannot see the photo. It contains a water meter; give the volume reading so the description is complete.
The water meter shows 462.89 ft³
